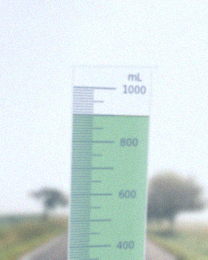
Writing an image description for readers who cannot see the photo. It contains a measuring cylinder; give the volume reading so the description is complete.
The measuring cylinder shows 900 mL
